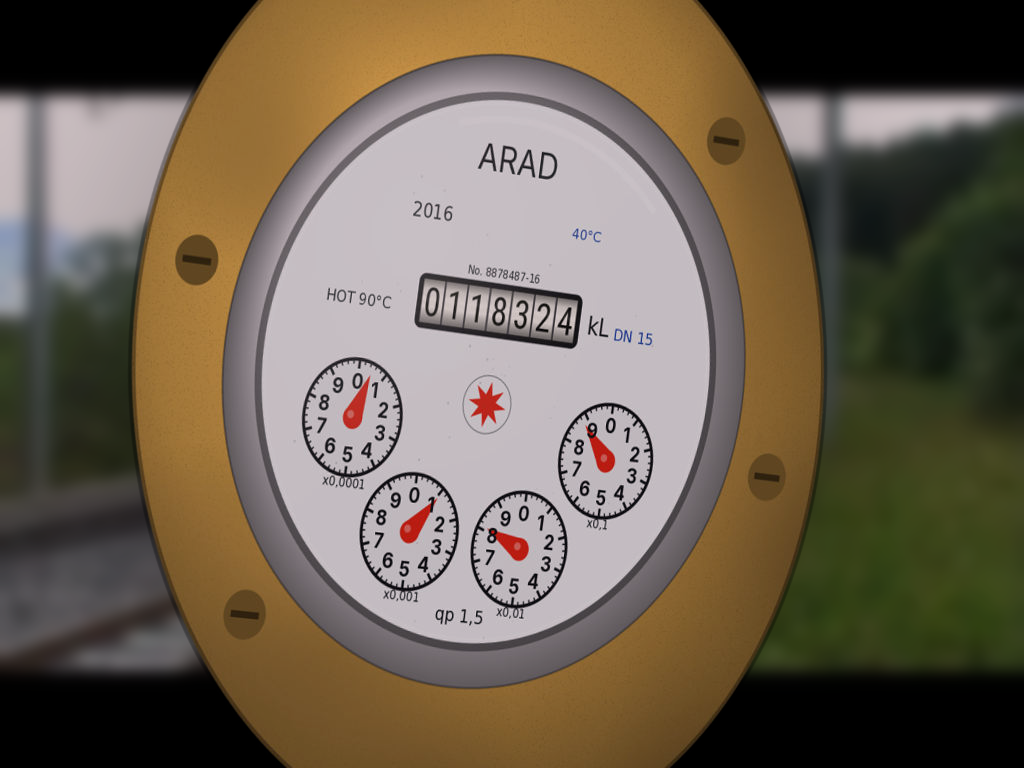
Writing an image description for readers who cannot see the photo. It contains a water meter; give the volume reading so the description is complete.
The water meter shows 118324.8810 kL
